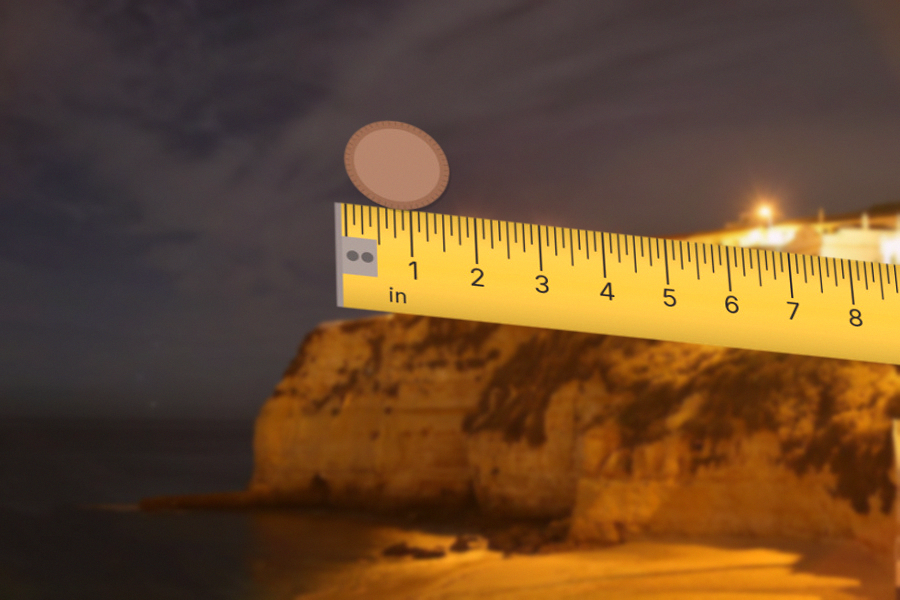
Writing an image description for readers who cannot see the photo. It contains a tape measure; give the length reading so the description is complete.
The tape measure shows 1.625 in
